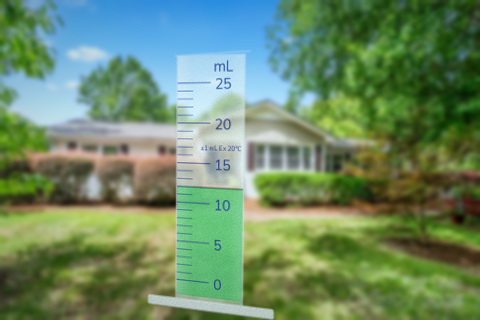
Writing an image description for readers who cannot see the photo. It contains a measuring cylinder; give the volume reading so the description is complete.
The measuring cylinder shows 12 mL
